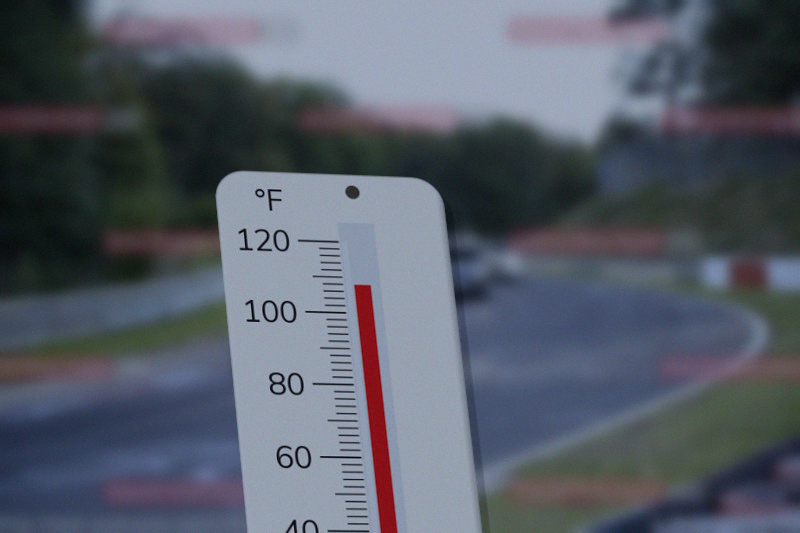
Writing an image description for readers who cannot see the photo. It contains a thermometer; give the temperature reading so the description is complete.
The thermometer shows 108 °F
